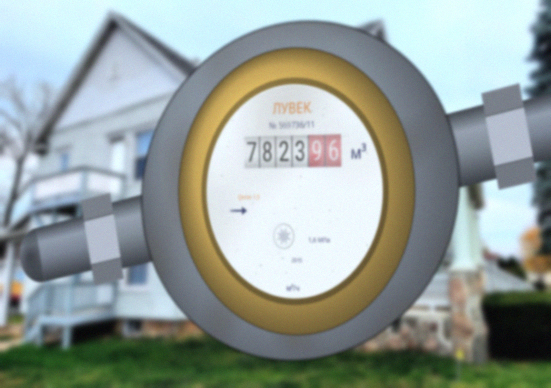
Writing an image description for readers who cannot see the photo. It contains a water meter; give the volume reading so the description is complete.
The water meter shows 7823.96 m³
